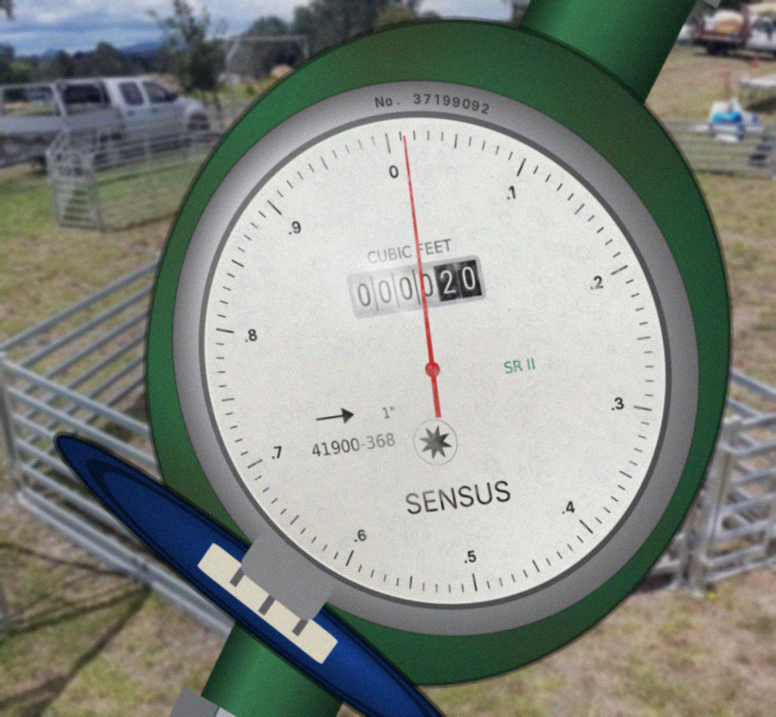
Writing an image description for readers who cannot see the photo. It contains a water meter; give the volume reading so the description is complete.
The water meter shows 20.01 ft³
